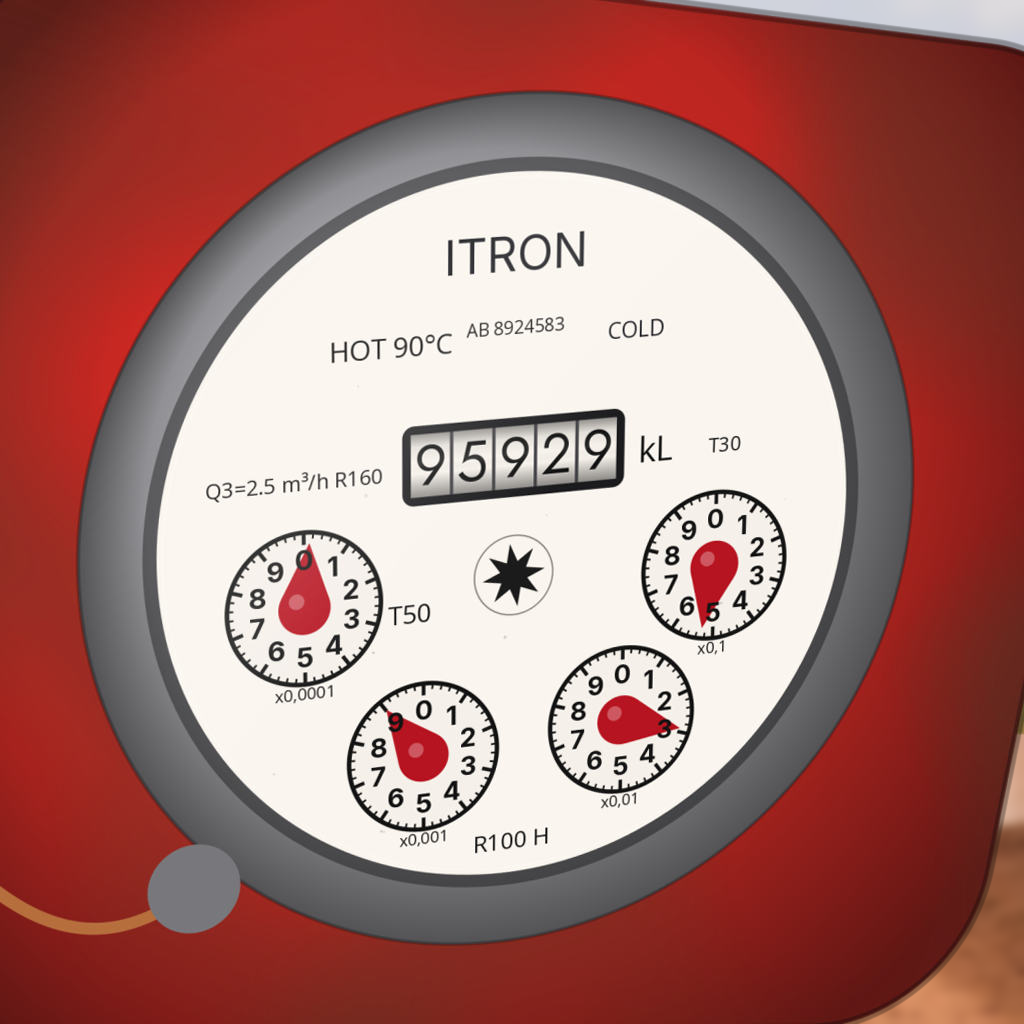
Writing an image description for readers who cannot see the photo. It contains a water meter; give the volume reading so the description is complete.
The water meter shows 95929.5290 kL
